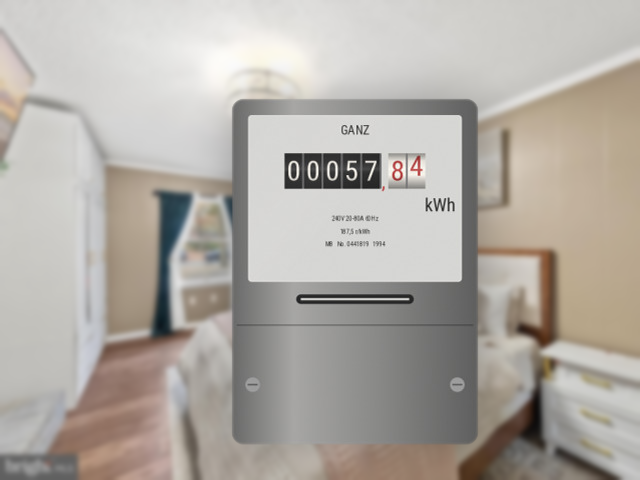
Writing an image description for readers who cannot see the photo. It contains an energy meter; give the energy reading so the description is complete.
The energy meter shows 57.84 kWh
